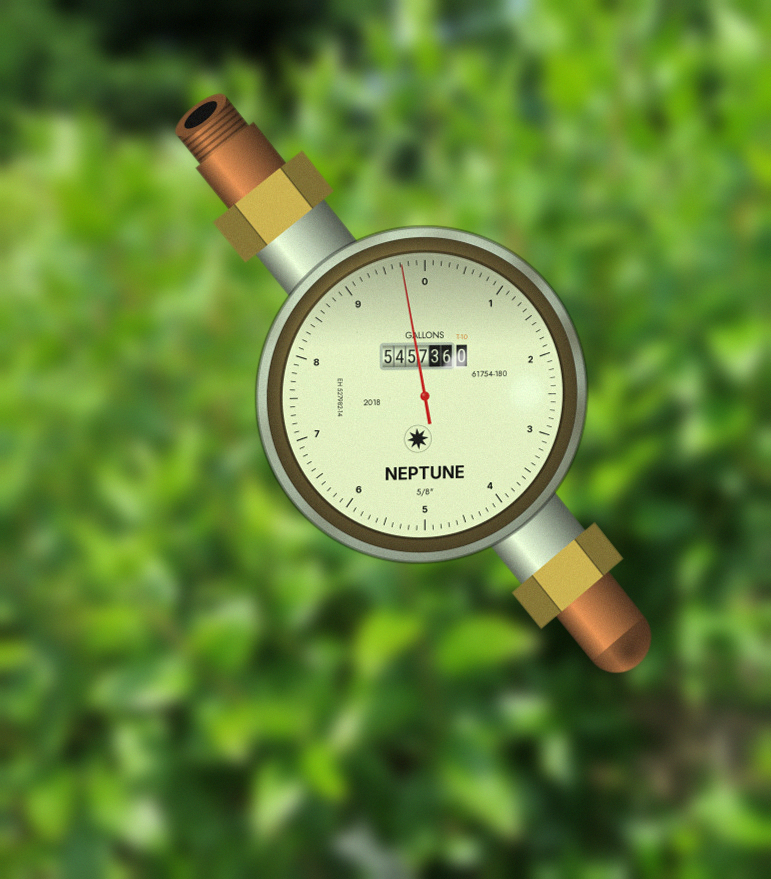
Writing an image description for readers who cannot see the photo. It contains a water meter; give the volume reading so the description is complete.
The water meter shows 5457359.7 gal
